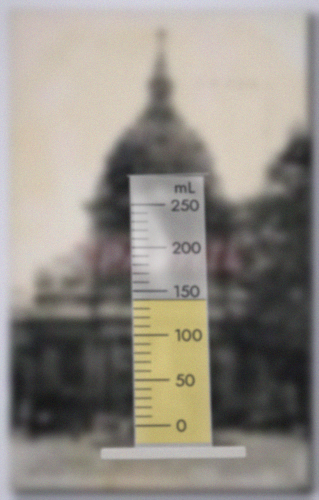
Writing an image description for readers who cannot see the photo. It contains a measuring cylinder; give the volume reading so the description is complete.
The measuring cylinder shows 140 mL
